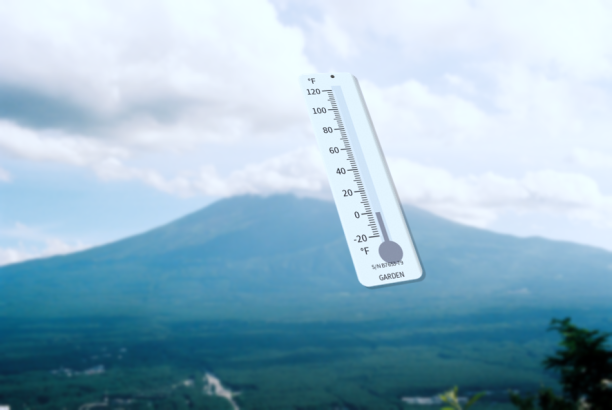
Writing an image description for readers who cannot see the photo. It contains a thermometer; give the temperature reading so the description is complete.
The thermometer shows 0 °F
